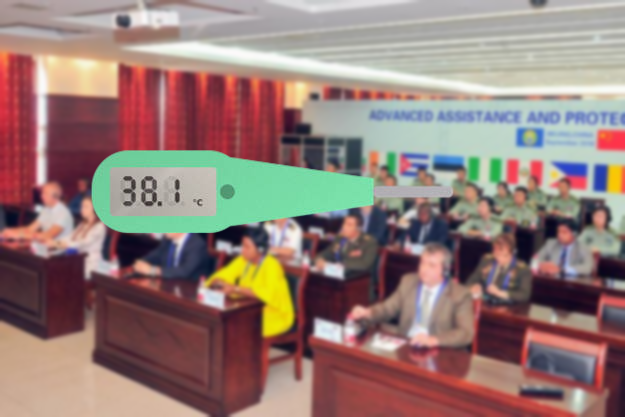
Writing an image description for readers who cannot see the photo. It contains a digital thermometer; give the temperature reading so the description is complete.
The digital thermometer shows 38.1 °C
